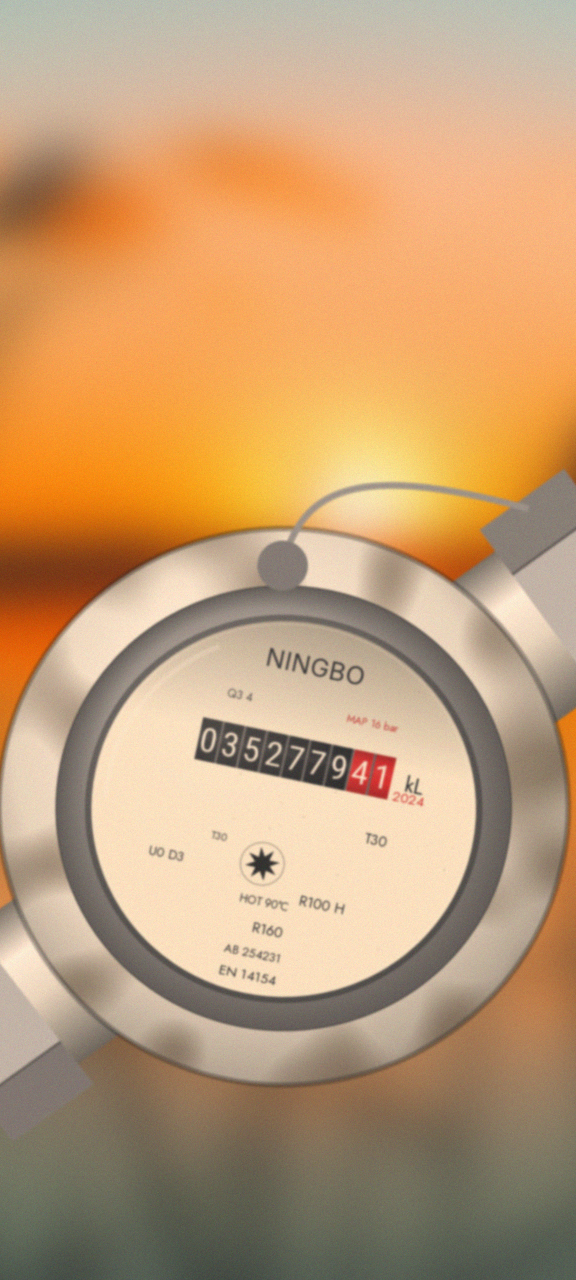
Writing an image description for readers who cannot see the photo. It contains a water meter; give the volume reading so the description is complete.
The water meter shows 352779.41 kL
